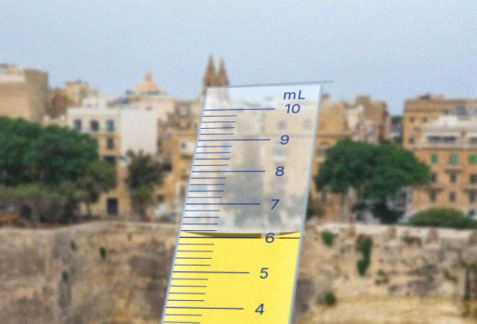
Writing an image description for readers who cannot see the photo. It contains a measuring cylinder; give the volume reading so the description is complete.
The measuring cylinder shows 6 mL
